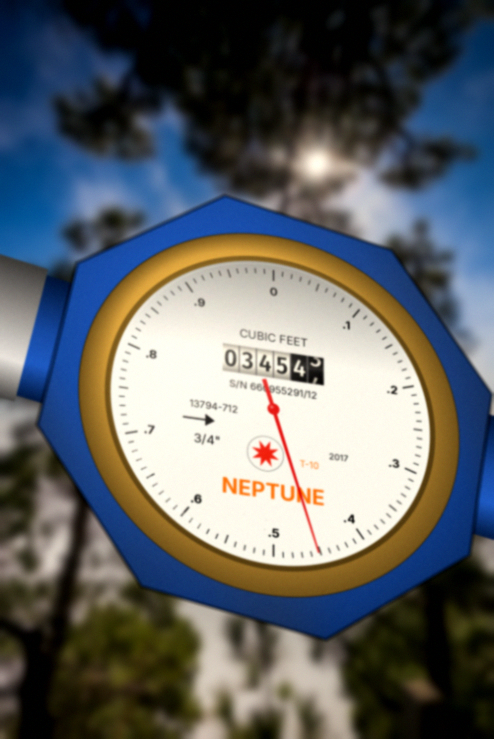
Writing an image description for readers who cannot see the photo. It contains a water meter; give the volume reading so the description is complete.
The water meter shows 34543.45 ft³
